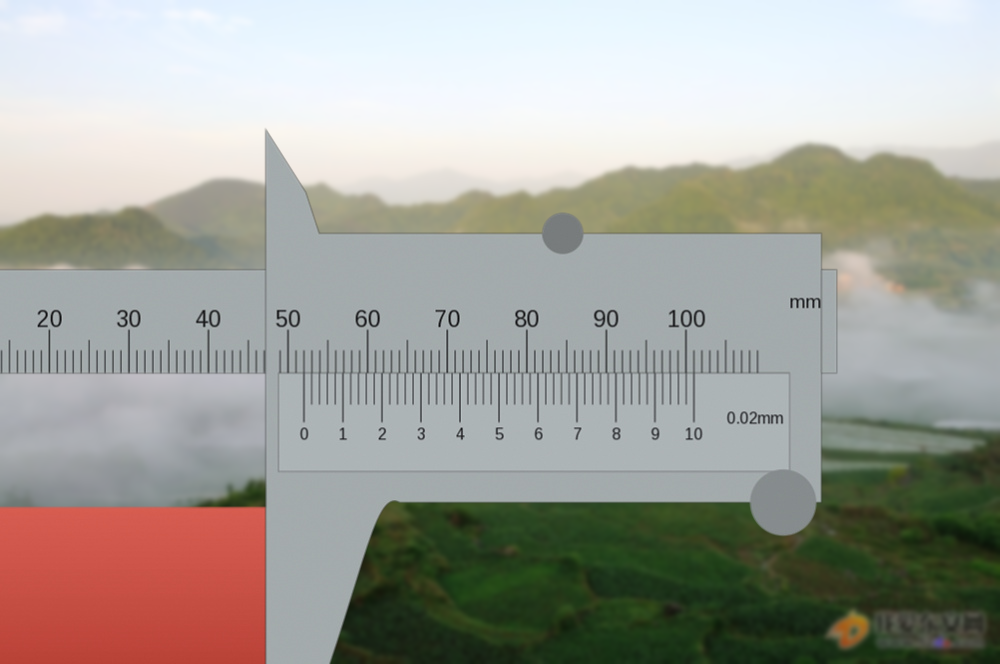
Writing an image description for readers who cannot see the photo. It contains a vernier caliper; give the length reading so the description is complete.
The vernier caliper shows 52.0 mm
